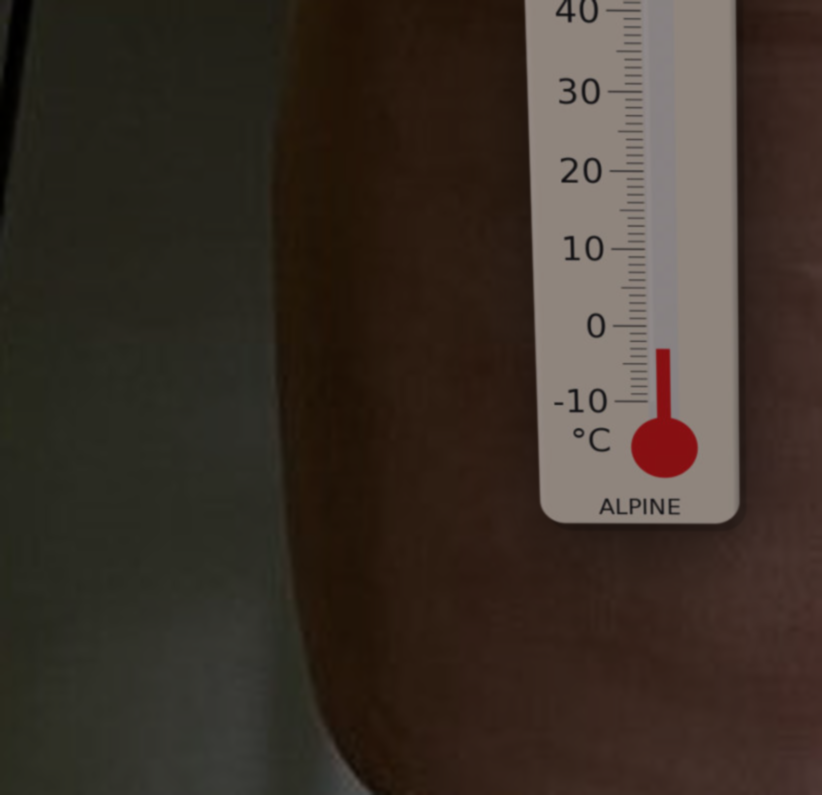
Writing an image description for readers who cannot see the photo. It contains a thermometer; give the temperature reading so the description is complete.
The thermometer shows -3 °C
